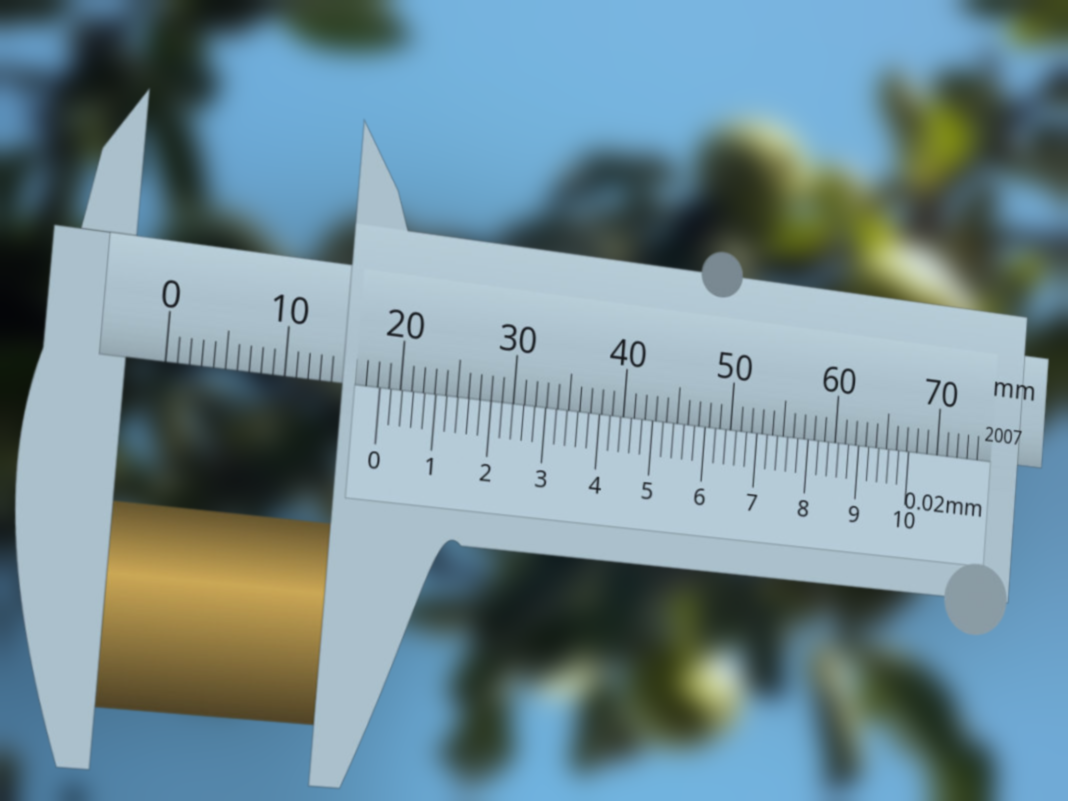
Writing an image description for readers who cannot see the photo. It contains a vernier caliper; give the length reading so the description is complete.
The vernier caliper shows 18.2 mm
